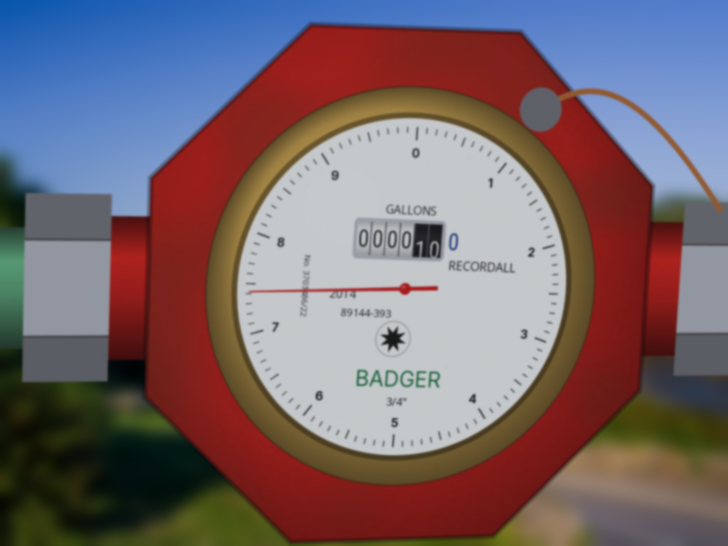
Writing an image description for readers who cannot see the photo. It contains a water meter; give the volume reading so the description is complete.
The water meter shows 97.4 gal
